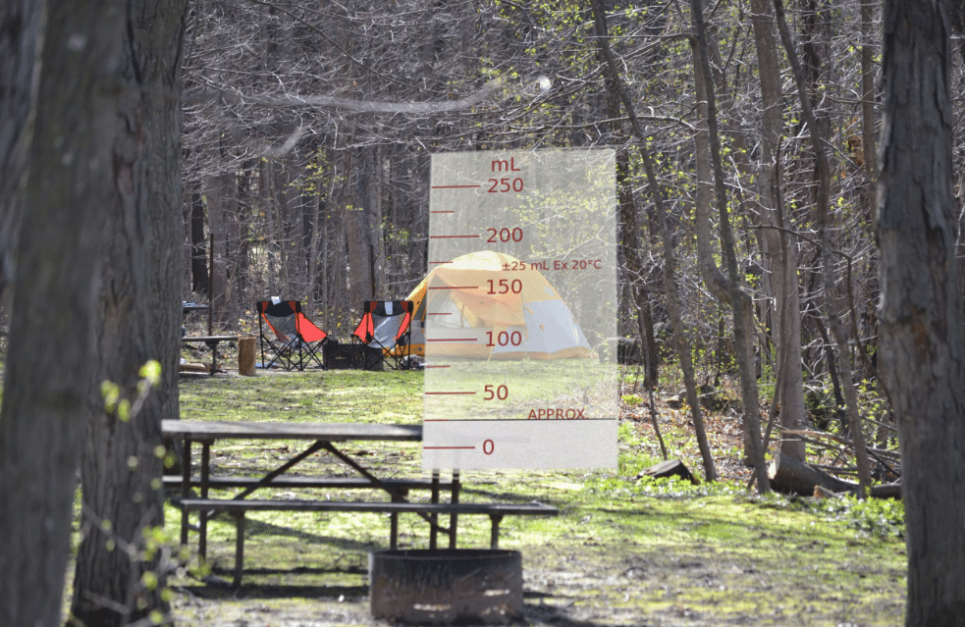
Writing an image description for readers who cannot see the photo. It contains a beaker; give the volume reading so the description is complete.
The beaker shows 25 mL
